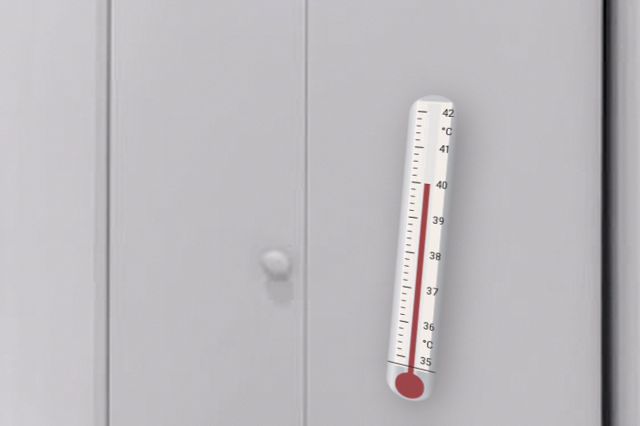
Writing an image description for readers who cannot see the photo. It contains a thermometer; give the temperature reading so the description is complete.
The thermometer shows 40 °C
